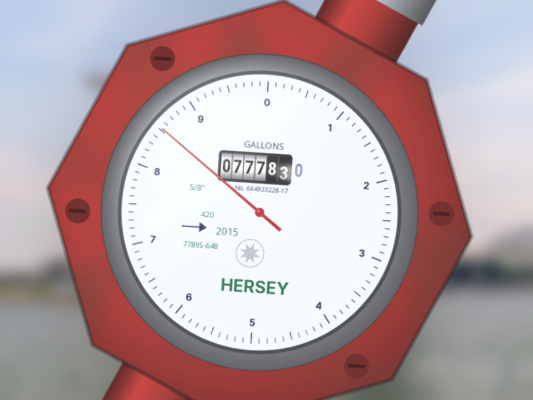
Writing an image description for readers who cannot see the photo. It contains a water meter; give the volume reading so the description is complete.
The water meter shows 777828.5 gal
